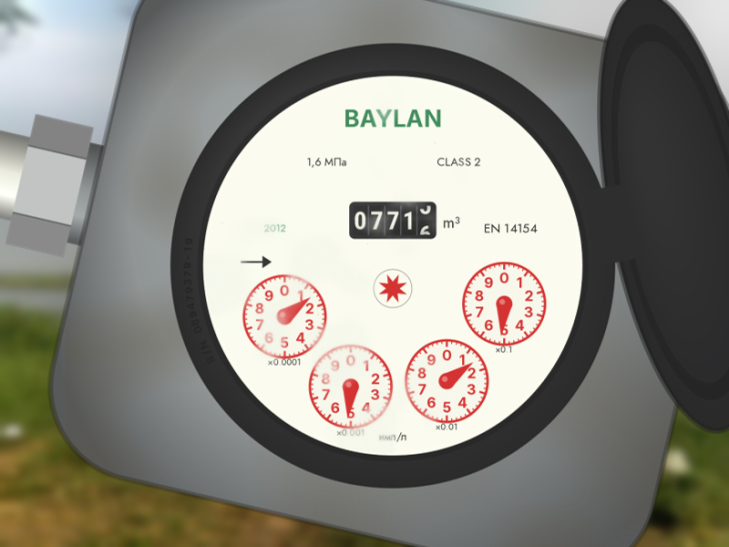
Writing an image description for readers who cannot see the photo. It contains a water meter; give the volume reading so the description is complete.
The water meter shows 7715.5151 m³
